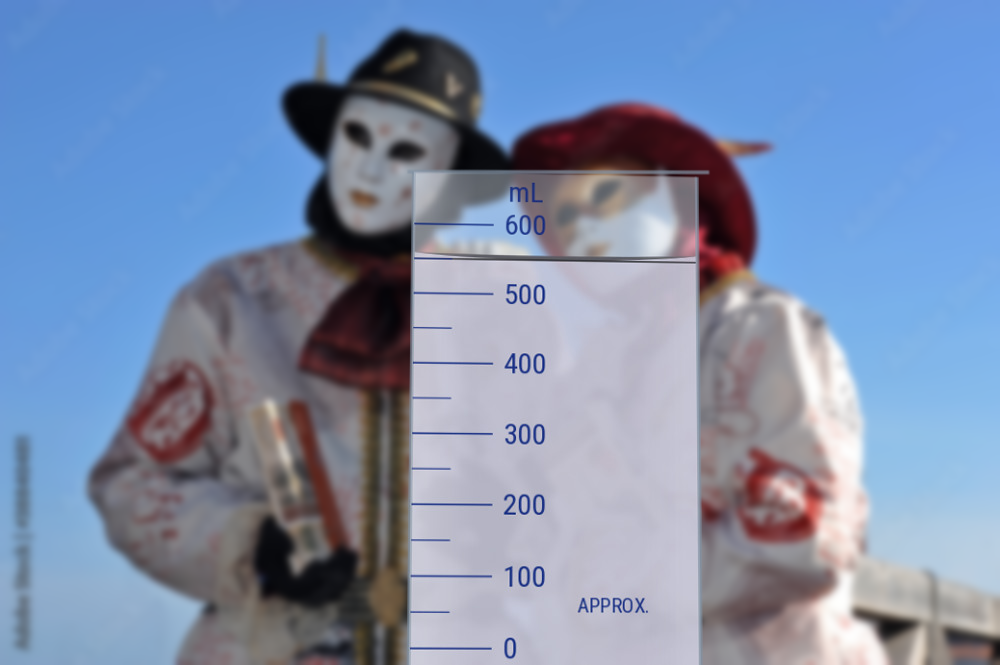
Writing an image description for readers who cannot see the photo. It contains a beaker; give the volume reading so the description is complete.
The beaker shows 550 mL
